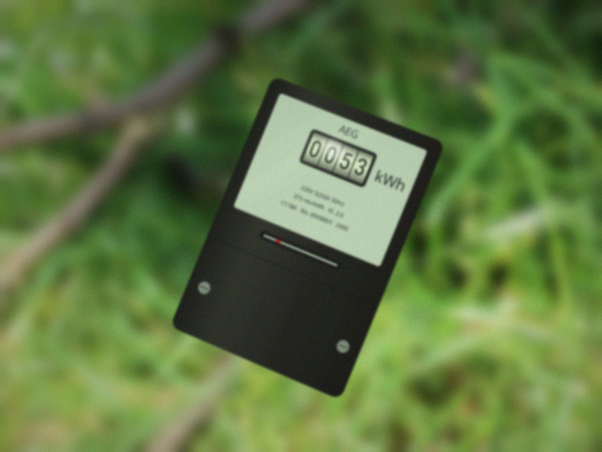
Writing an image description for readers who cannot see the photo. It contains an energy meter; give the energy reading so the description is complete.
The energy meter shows 53 kWh
